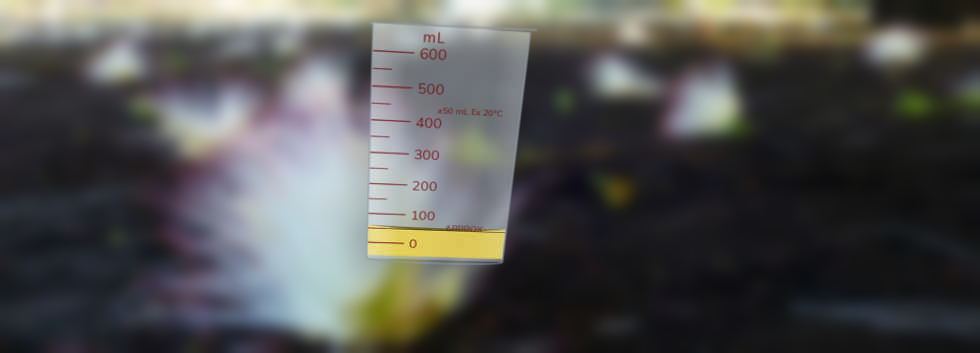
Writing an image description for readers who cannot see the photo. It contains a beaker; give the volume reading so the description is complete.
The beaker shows 50 mL
